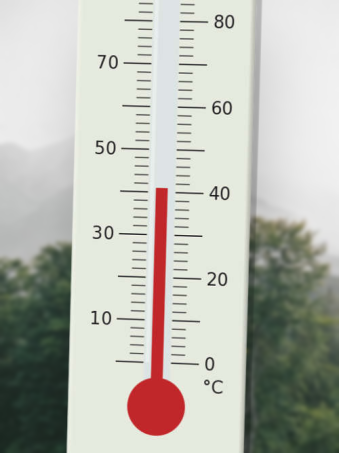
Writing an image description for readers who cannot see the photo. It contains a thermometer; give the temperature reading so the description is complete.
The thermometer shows 41 °C
